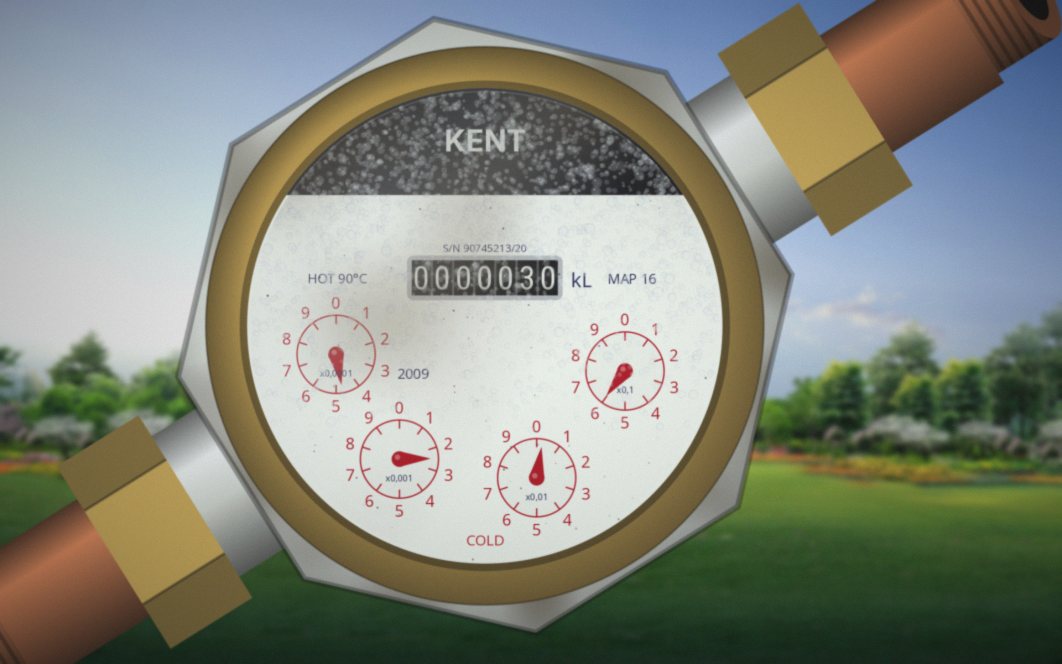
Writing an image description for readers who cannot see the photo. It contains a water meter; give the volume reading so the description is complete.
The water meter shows 30.6024 kL
